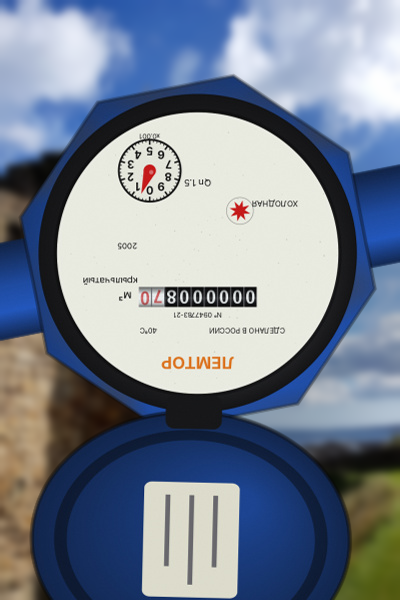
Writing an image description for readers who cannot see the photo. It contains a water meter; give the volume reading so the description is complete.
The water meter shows 8.700 m³
